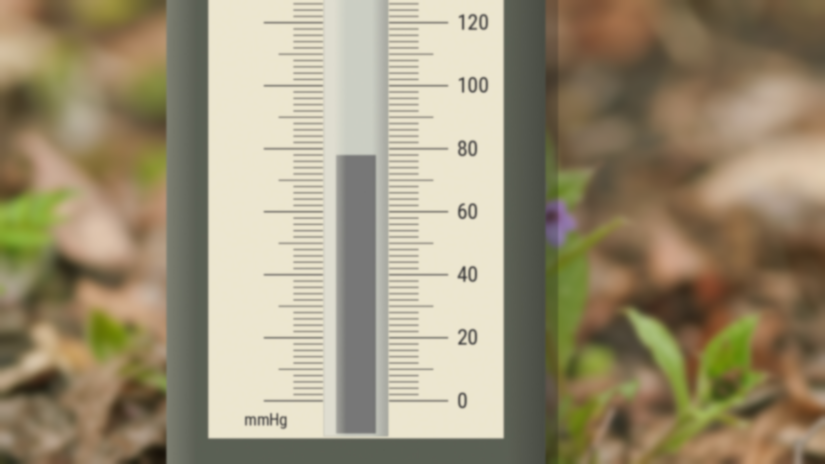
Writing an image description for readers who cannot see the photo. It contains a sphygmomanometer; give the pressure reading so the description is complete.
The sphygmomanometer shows 78 mmHg
